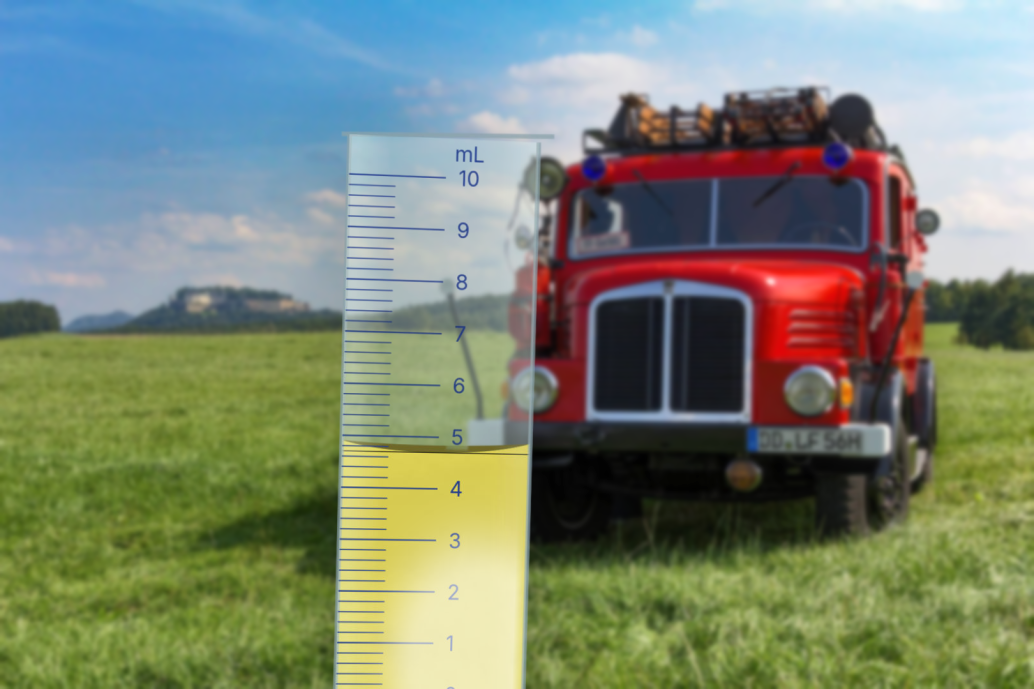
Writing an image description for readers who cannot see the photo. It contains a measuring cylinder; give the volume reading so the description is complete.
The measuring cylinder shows 4.7 mL
